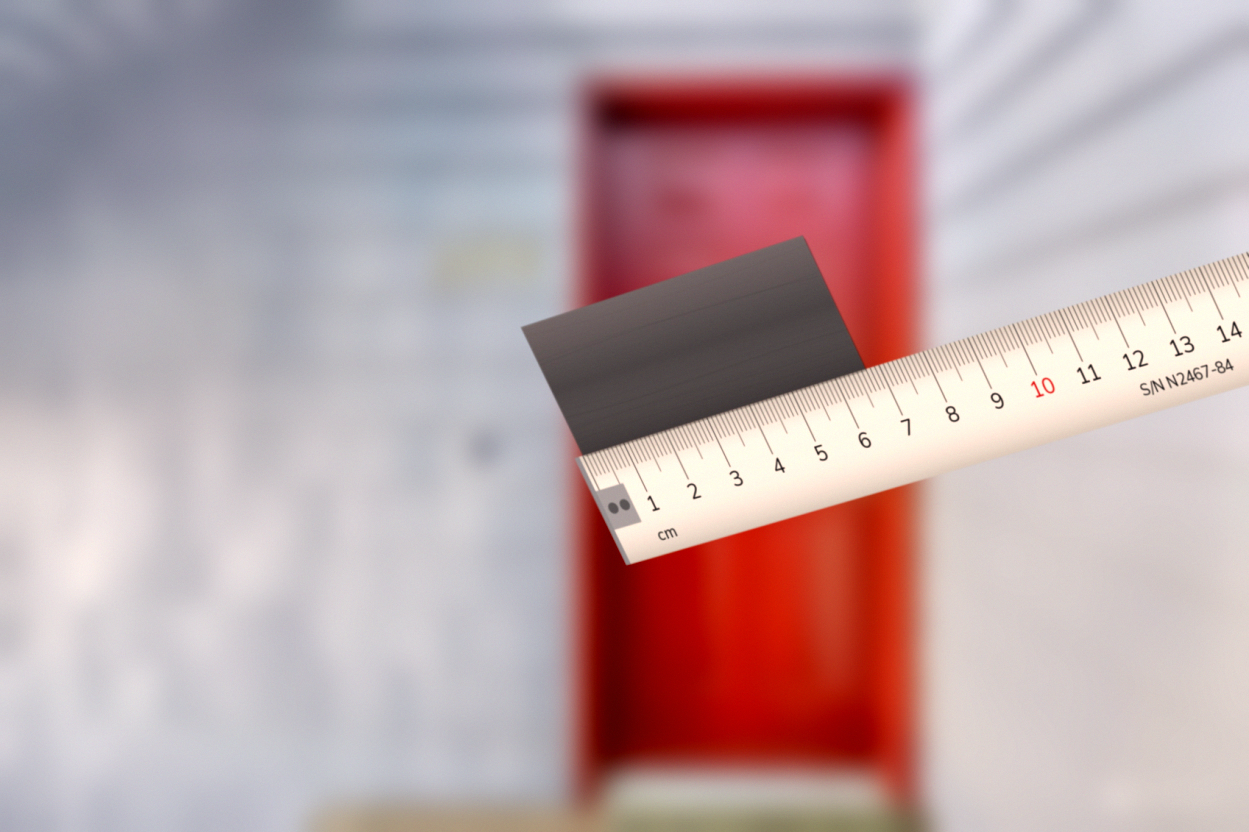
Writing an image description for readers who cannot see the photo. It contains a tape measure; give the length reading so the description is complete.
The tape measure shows 6.7 cm
